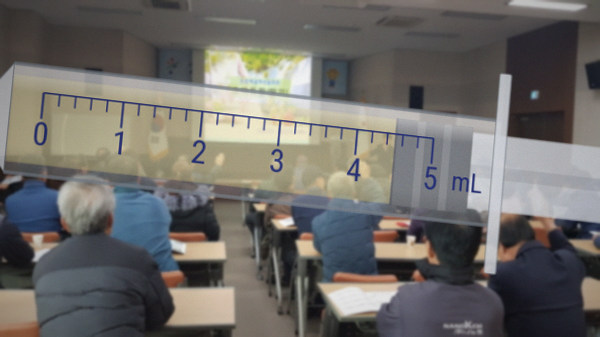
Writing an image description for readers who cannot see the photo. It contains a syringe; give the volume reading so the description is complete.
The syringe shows 4.5 mL
